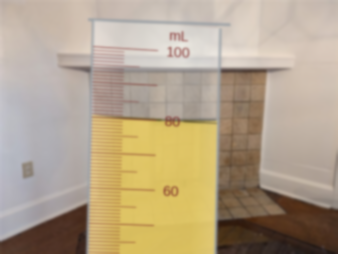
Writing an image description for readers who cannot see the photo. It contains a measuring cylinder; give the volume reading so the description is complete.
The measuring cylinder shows 80 mL
